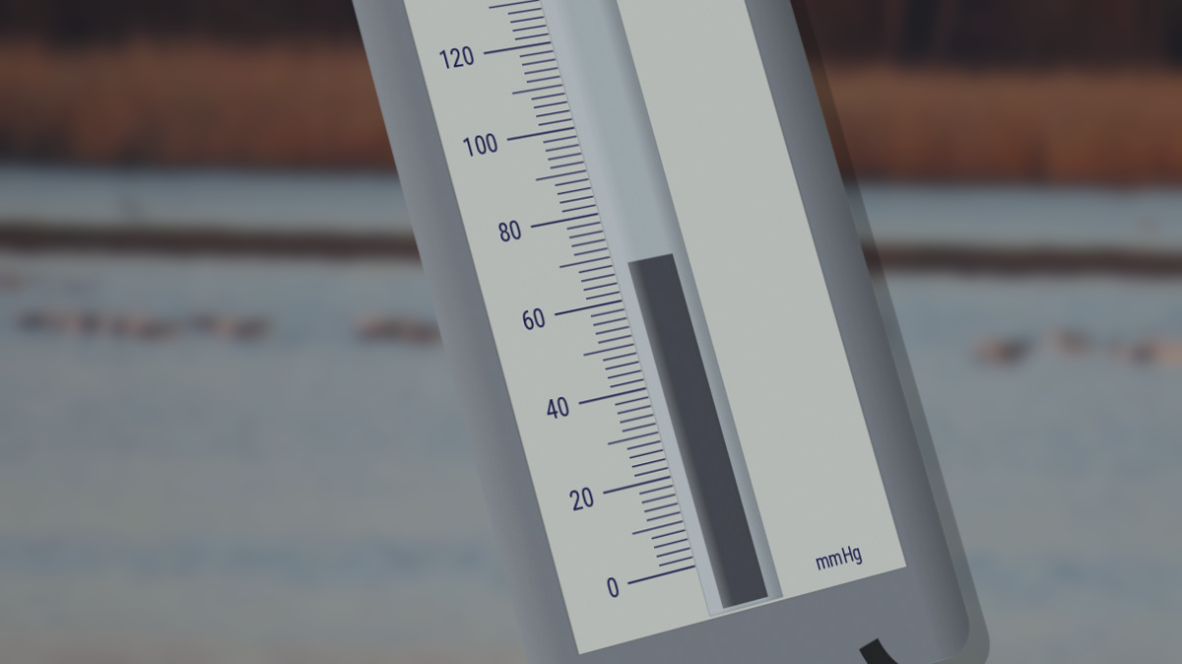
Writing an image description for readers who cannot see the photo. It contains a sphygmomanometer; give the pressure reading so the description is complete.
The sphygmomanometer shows 68 mmHg
